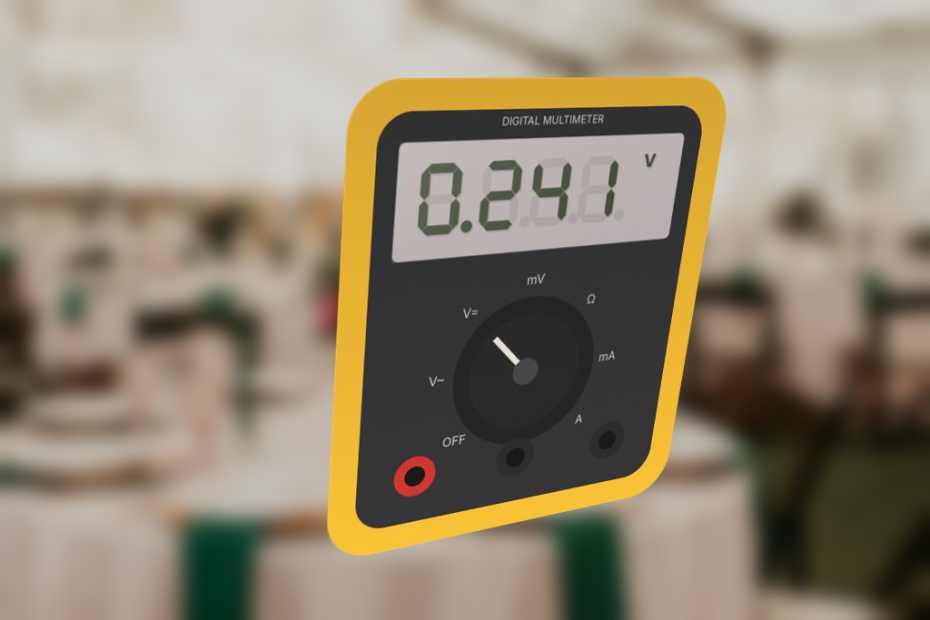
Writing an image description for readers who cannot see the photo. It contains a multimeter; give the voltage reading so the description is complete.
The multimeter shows 0.241 V
